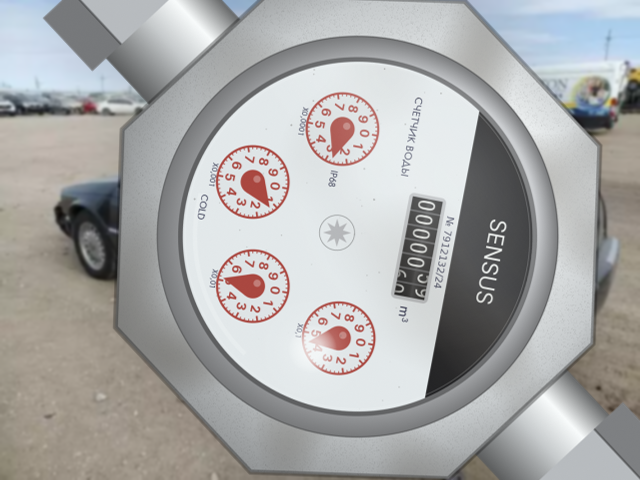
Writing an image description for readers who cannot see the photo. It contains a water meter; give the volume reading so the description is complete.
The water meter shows 59.4512 m³
